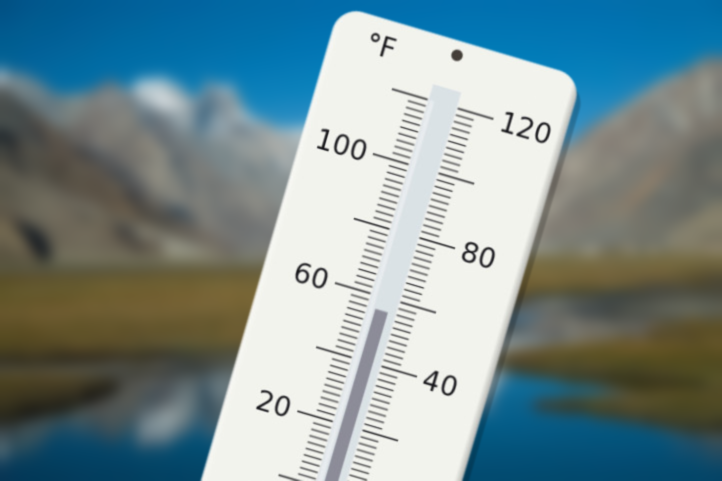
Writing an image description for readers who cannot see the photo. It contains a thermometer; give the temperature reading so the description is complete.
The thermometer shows 56 °F
